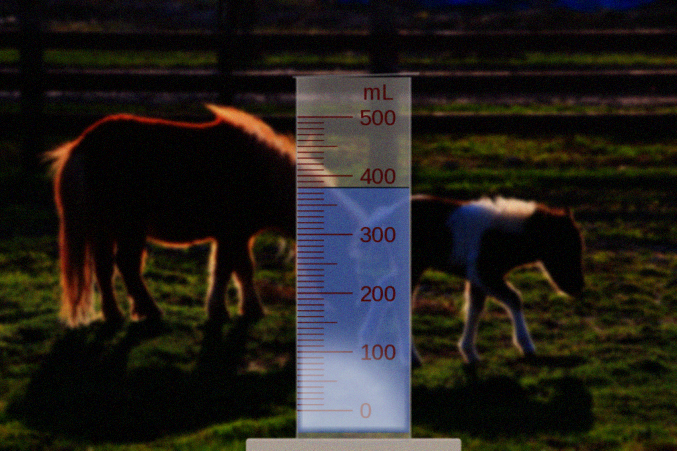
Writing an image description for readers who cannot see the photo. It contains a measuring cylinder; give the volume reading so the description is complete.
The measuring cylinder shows 380 mL
